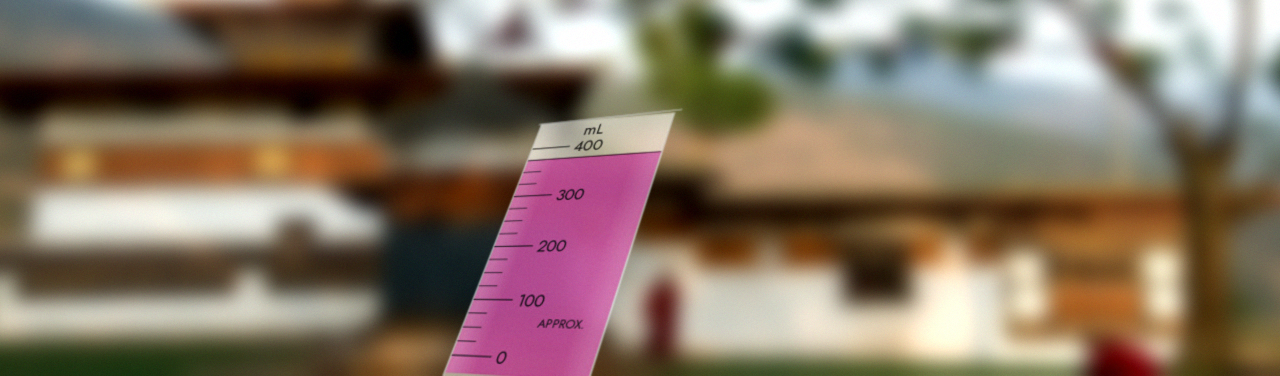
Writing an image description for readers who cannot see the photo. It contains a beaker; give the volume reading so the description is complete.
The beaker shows 375 mL
